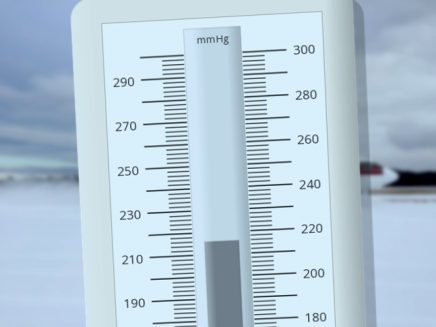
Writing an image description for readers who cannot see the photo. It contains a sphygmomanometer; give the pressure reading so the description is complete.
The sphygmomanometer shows 216 mmHg
